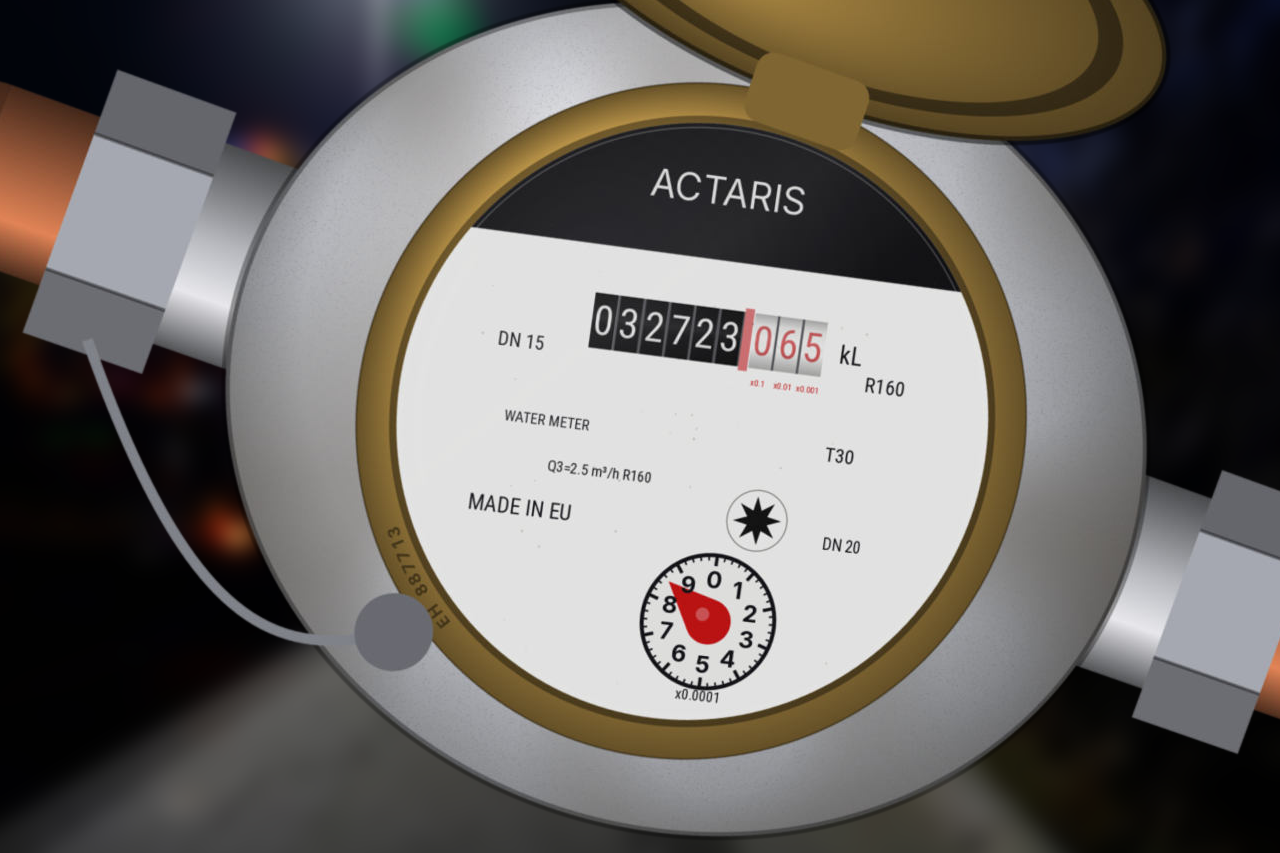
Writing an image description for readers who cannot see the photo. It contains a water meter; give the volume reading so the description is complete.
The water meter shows 32723.0658 kL
